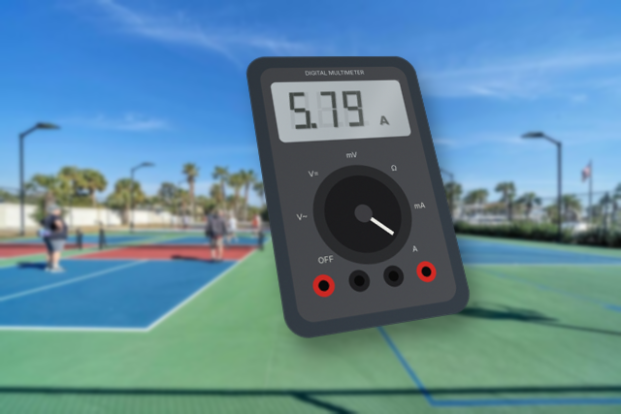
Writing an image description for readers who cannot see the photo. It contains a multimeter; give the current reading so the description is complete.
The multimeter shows 5.79 A
